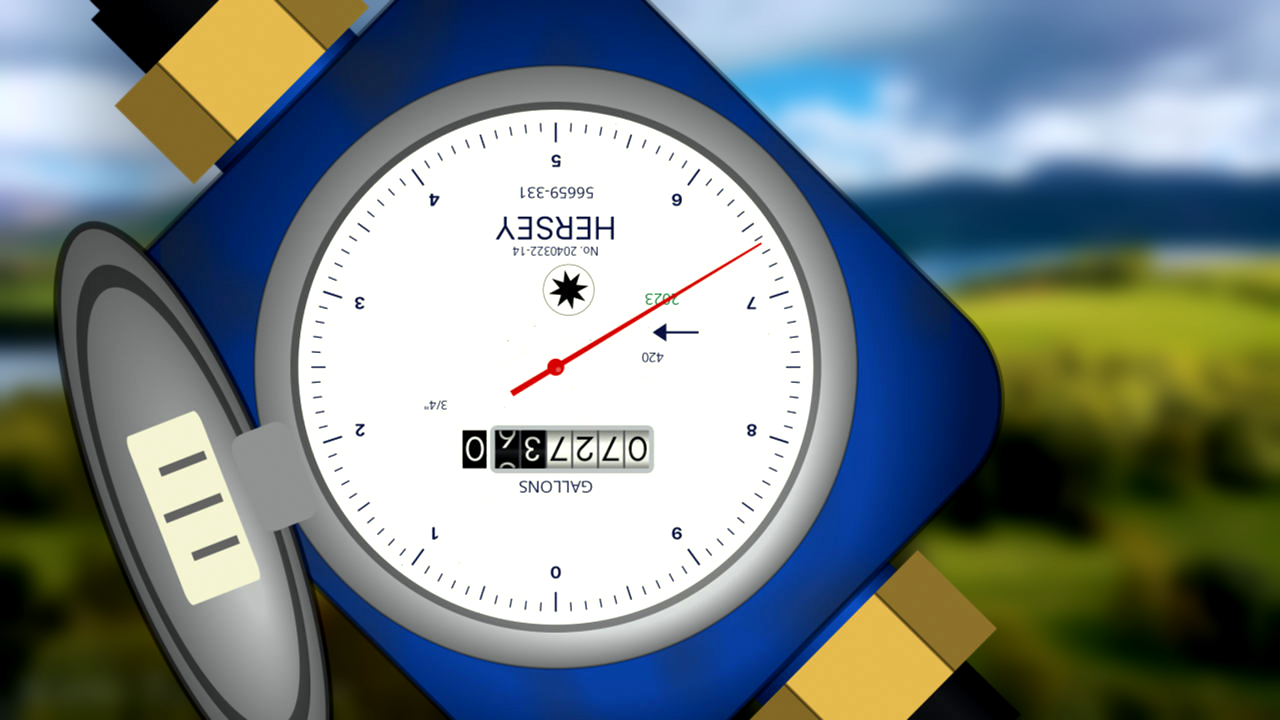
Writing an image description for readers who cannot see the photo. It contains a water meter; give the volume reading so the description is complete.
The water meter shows 727356.6 gal
